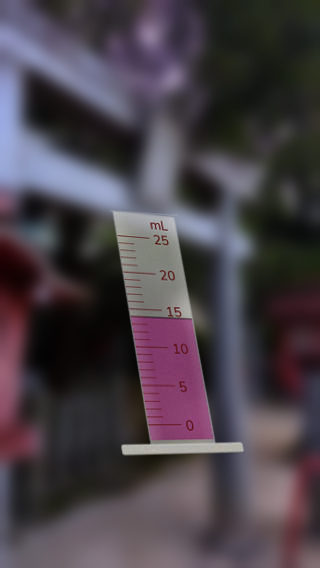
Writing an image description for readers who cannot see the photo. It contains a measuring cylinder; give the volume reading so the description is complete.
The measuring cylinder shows 14 mL
